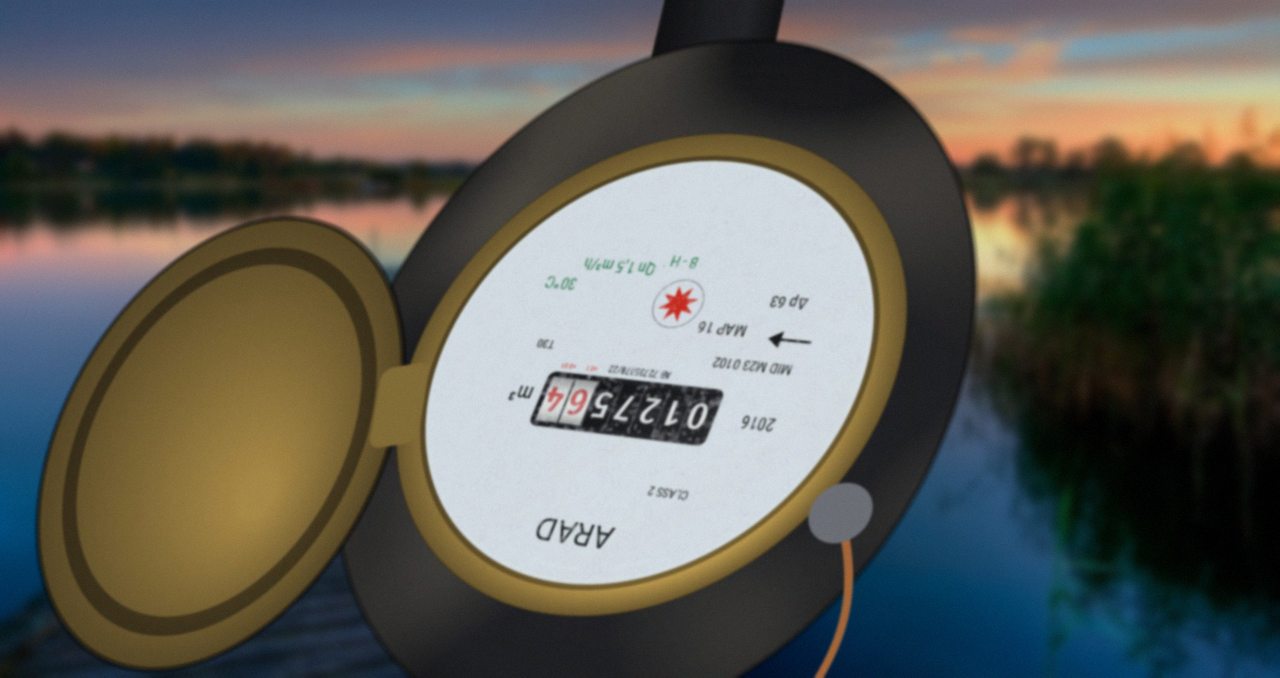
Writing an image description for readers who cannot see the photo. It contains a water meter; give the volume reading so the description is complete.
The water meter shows 1275.64 m³
